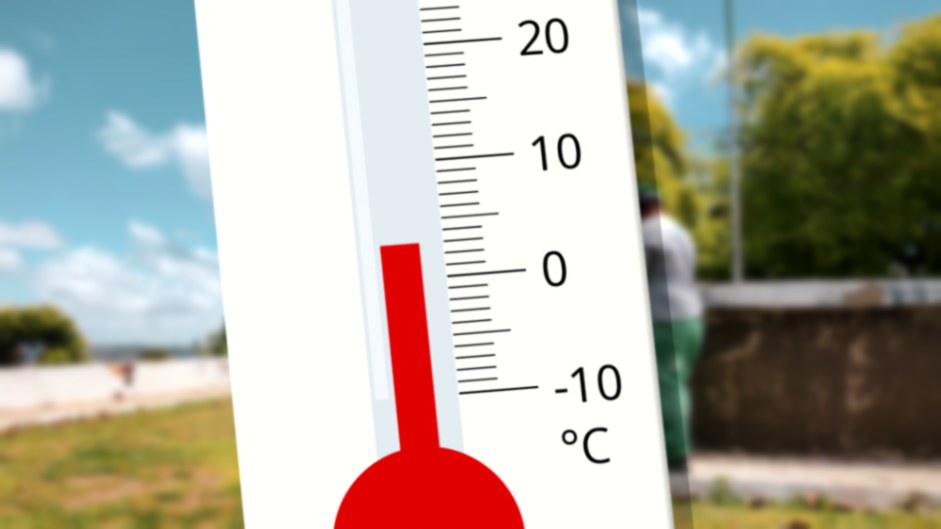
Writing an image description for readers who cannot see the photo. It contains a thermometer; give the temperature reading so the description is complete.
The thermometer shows 3 °C
